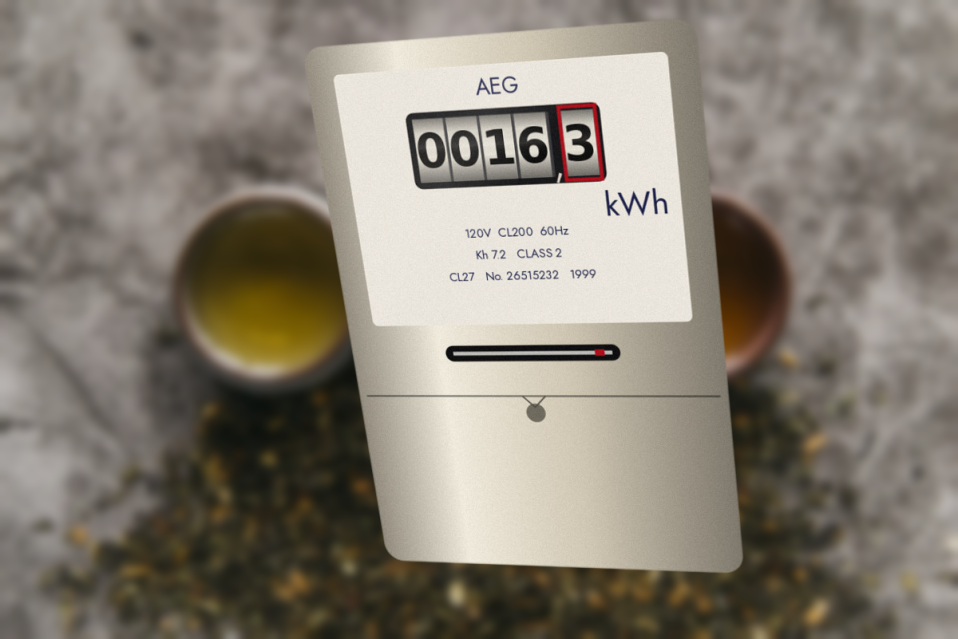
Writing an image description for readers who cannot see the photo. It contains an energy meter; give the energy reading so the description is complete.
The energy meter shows 16.3 kWh
